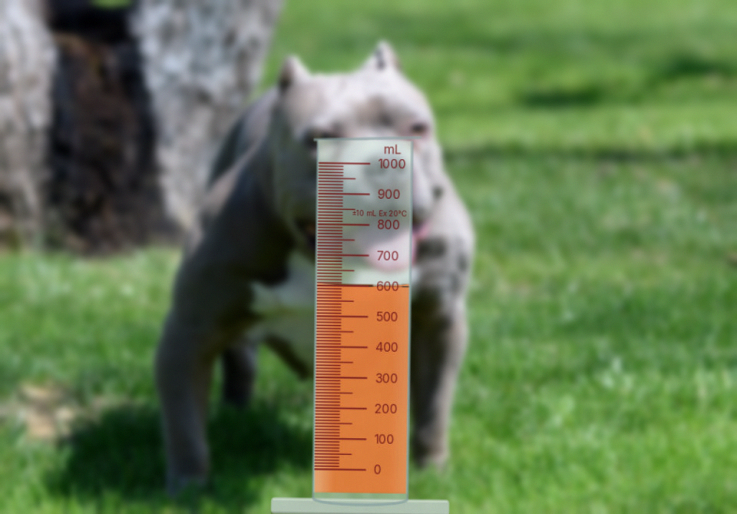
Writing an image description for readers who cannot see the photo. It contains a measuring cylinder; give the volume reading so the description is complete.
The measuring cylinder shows 600 mL
